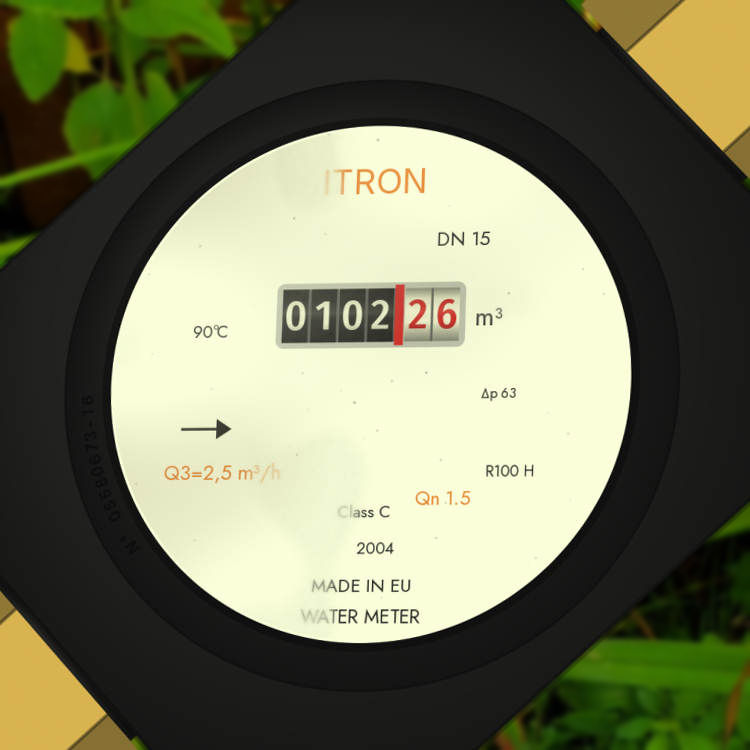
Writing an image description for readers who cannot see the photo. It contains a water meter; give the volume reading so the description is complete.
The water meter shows 102.26 m³
